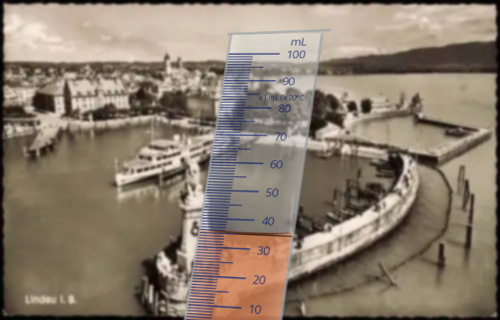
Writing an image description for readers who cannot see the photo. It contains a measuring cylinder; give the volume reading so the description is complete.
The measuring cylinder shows 35 mL
